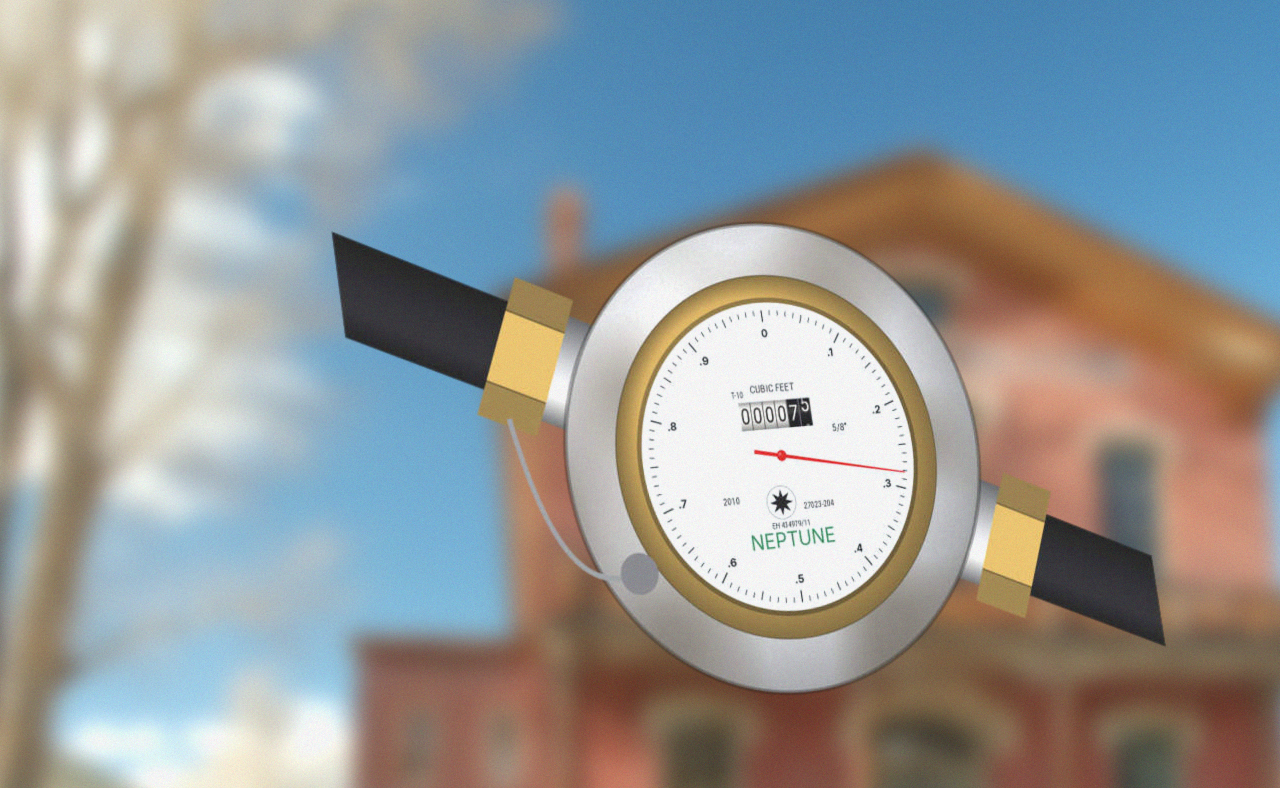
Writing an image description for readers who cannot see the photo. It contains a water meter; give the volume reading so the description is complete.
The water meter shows 75.28 ft³
